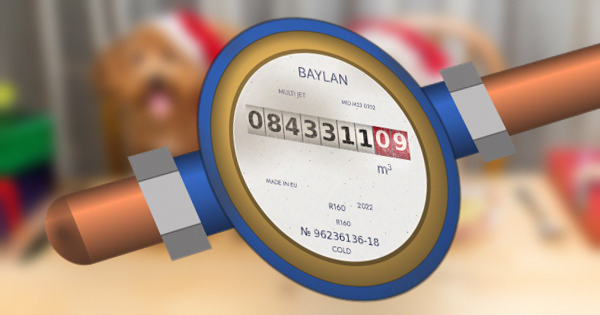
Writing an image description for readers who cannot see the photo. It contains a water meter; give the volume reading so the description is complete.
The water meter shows 843311.09 m³
